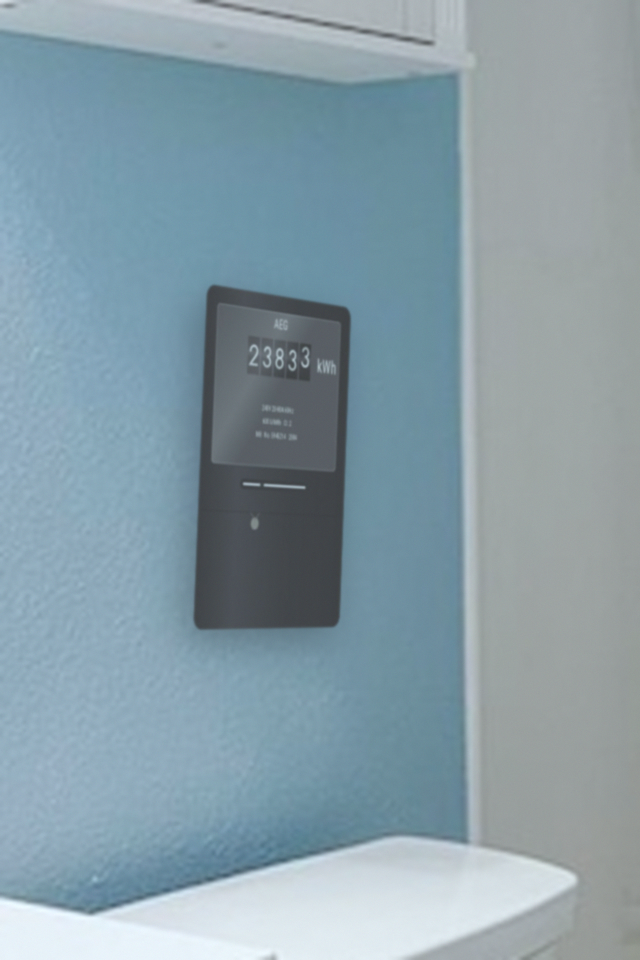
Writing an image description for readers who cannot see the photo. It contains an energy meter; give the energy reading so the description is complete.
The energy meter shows 23833 kWh
